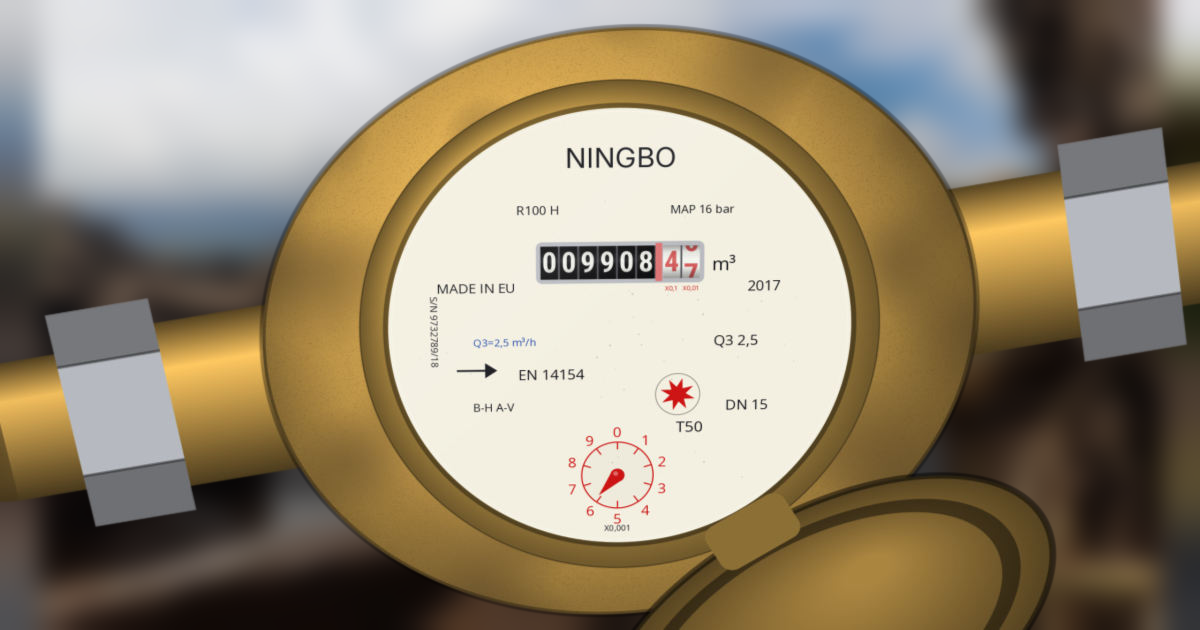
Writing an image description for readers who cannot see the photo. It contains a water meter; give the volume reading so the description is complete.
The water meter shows 9908.466 m³
